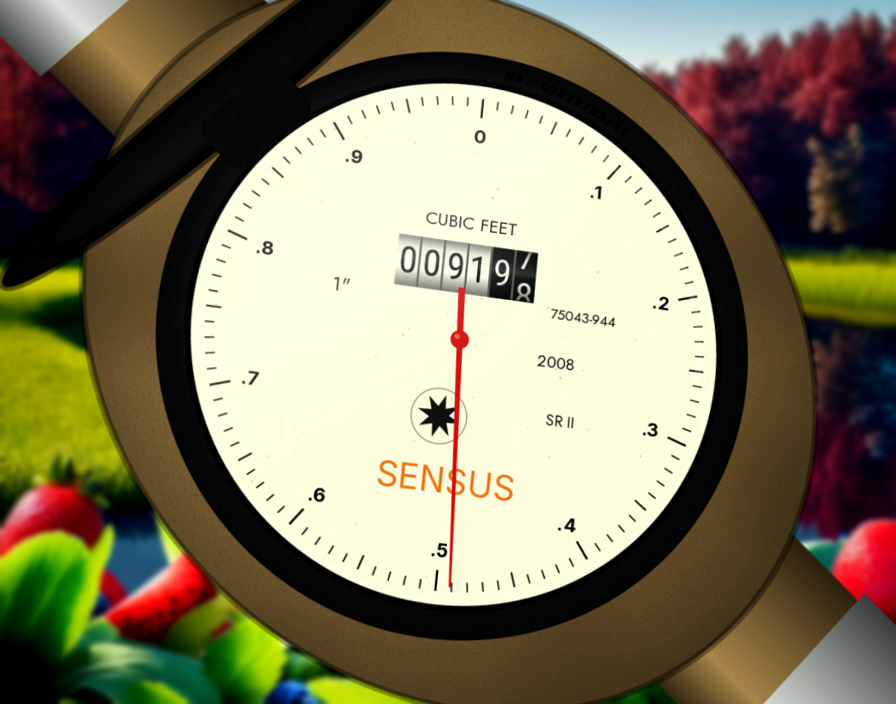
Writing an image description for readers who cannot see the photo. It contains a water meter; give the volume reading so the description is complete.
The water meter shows 9197.49 ft³
